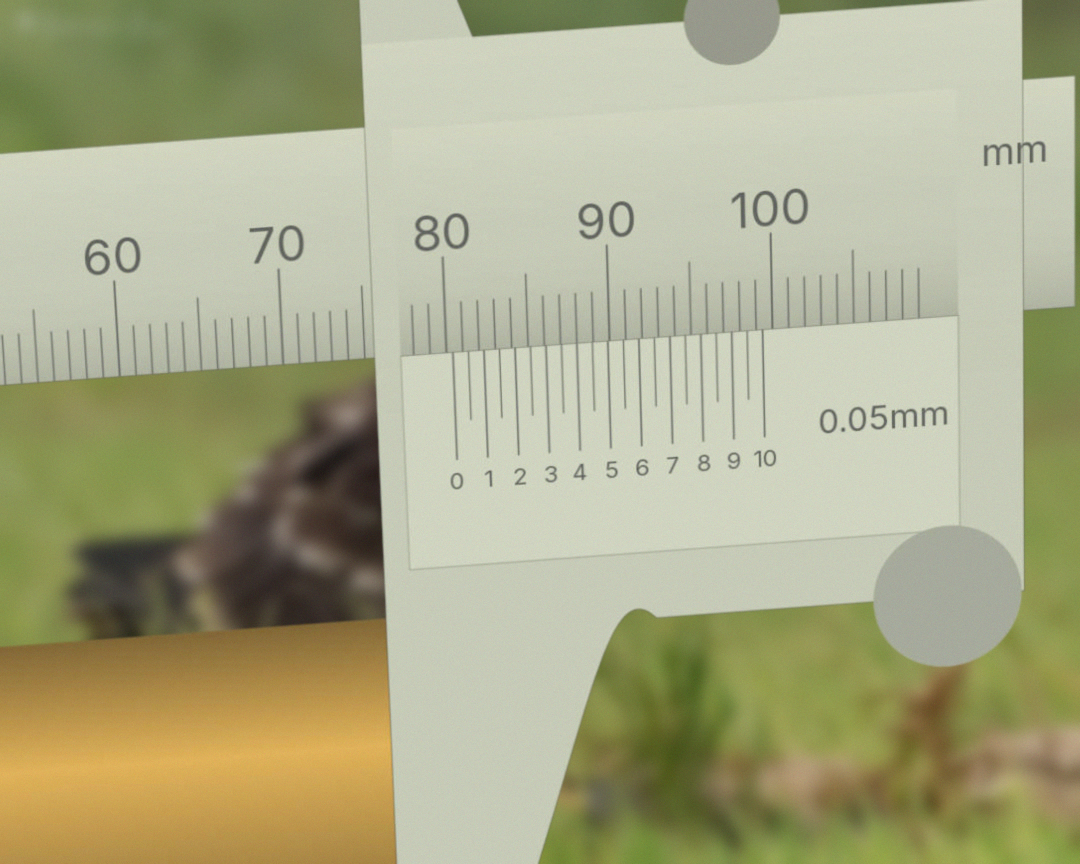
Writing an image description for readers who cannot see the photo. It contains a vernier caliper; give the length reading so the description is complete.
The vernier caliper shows 80.4 mm
